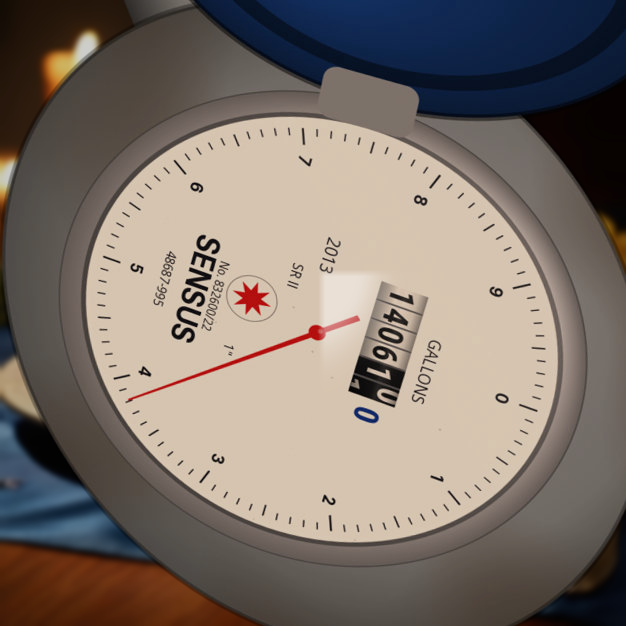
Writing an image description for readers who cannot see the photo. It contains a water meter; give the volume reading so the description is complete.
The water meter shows 1406103.8 gal
